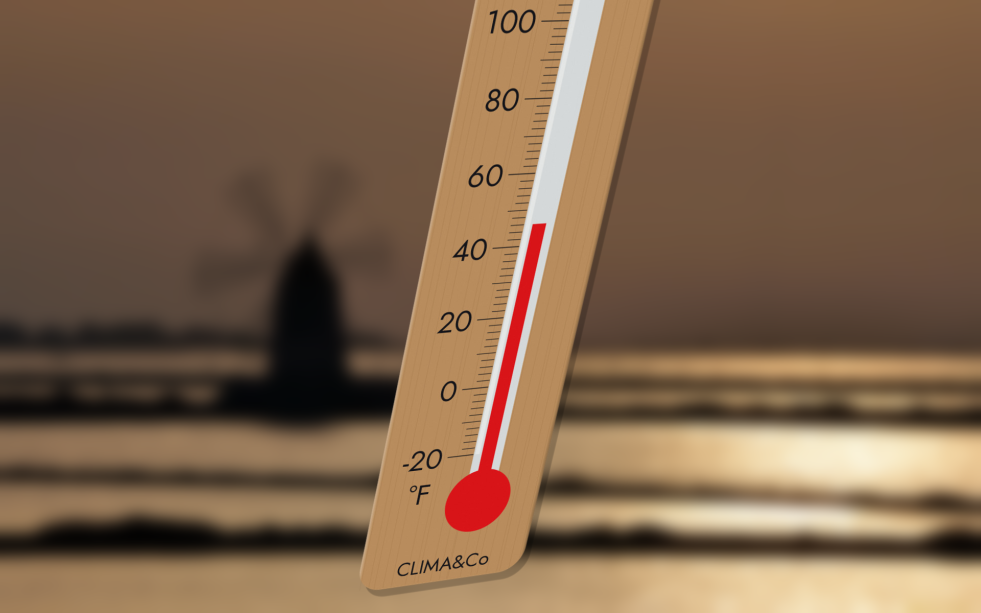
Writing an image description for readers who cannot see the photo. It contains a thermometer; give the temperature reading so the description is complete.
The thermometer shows 46 °F
